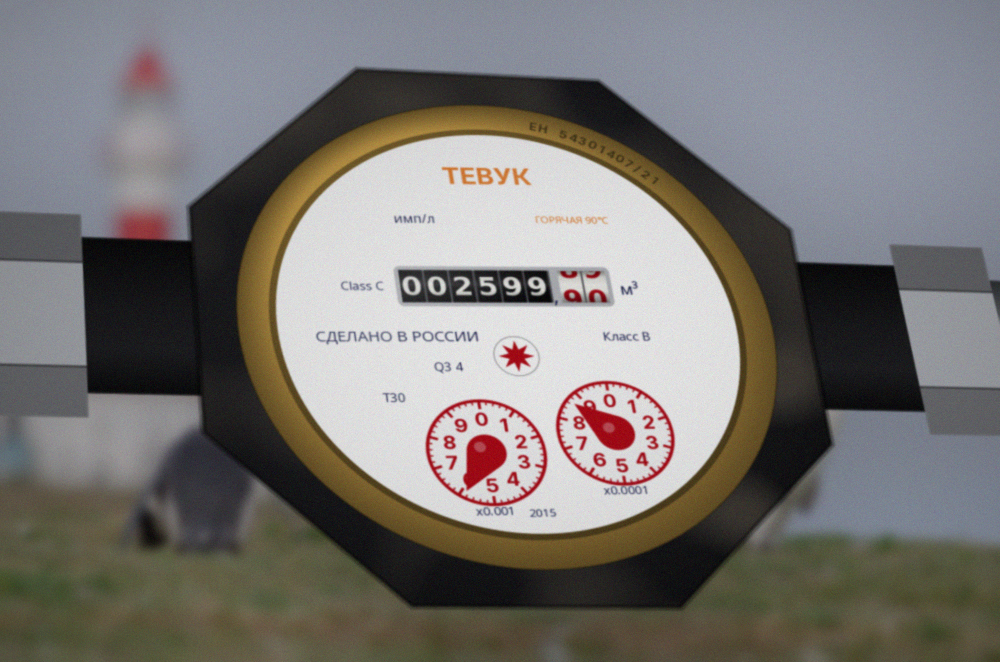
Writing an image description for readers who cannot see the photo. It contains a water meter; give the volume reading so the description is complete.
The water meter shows 2599.8958 m³
